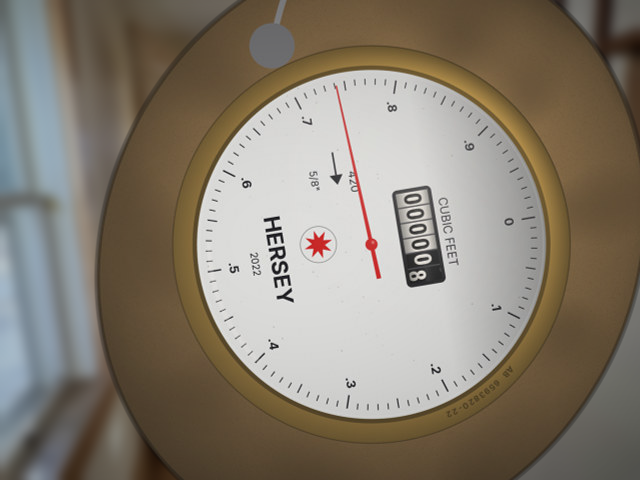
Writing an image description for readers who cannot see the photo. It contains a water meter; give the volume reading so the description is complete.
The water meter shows 7.74 ft³
